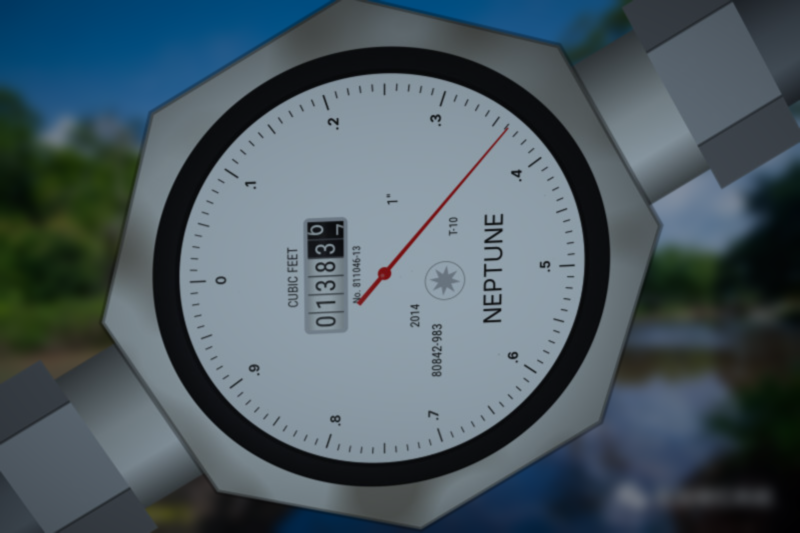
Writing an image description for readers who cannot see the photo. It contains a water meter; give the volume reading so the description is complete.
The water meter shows 13836.36 ft³
